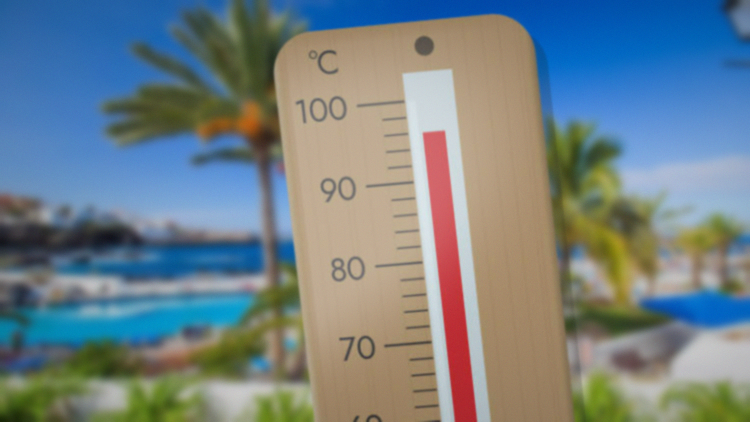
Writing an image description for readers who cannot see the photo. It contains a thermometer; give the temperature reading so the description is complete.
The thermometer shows 96 °C
